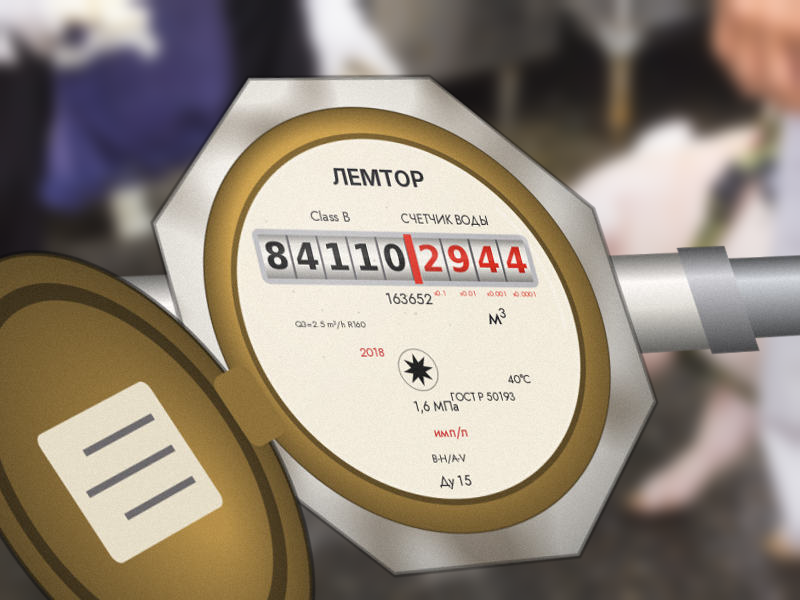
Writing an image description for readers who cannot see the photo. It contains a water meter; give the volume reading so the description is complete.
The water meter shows 84110.2944 m³
